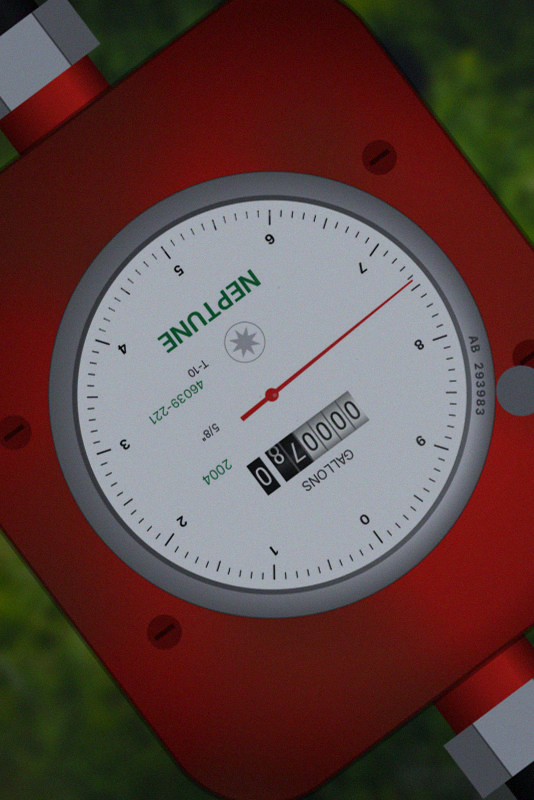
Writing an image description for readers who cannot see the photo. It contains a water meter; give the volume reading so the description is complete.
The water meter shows 777.4 gal
